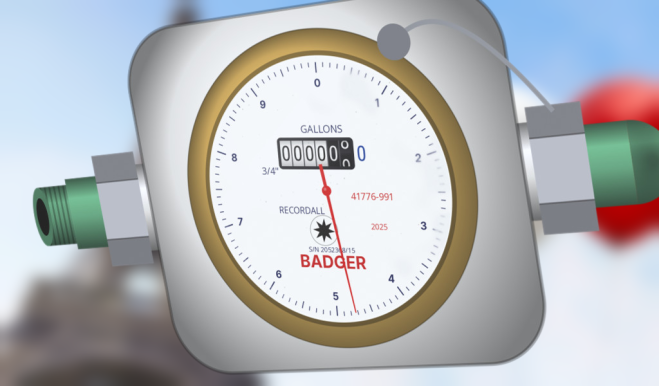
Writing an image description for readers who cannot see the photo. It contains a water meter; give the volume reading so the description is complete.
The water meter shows 84.7 gal
